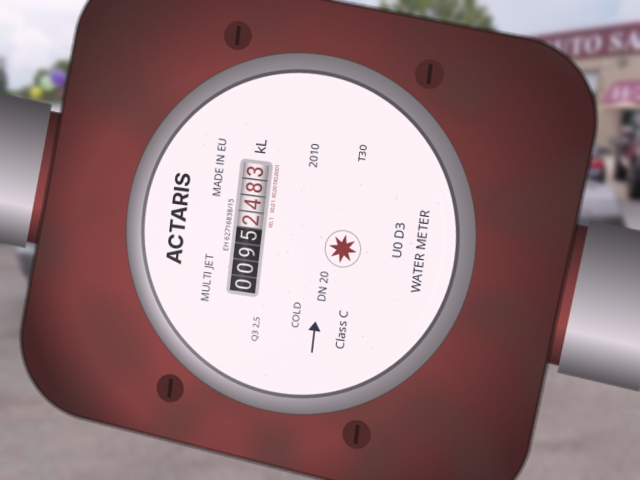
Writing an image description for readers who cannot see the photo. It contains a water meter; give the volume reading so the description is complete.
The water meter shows 95.2483 kL
